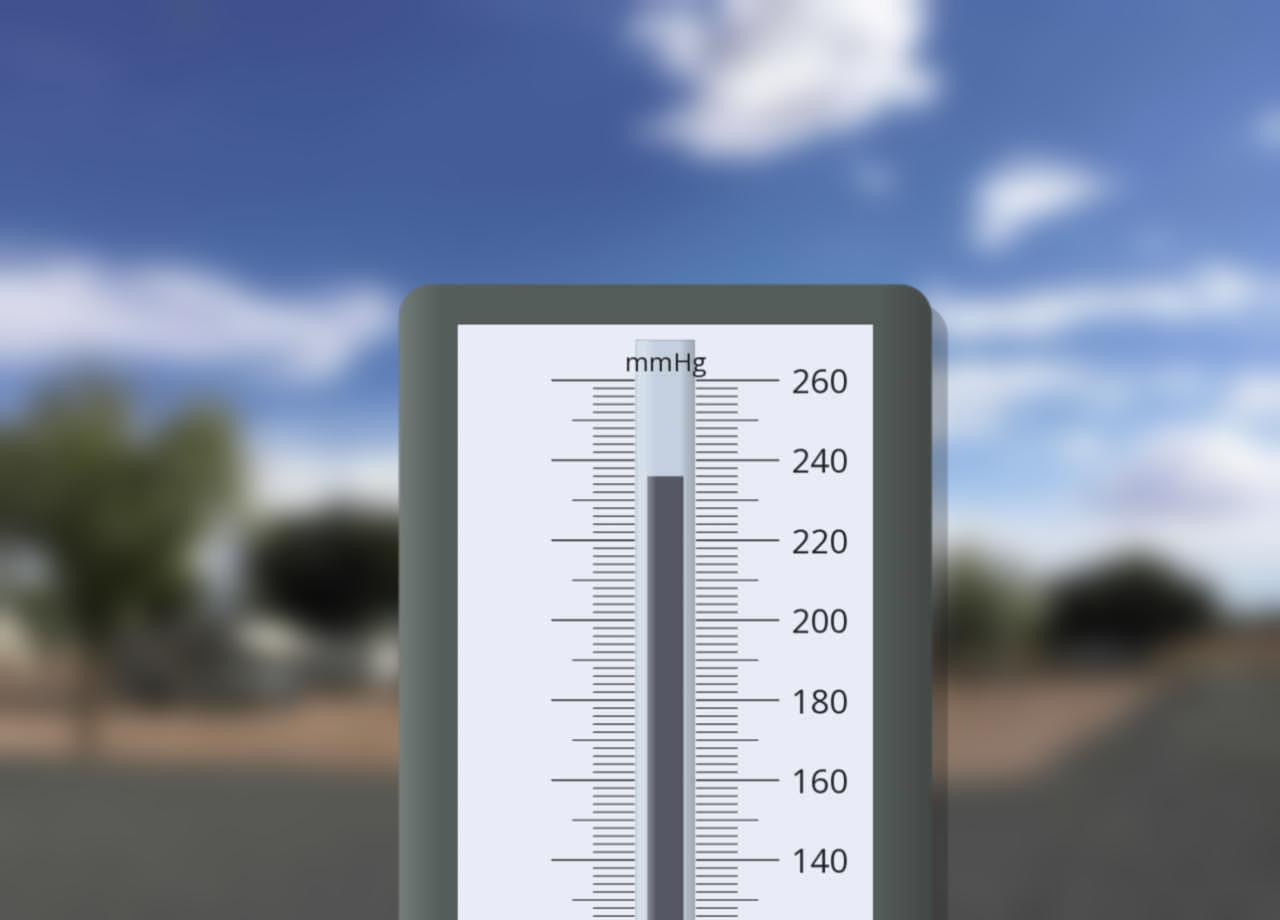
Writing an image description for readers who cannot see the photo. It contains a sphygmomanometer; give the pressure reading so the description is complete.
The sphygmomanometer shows 236 mmHg
